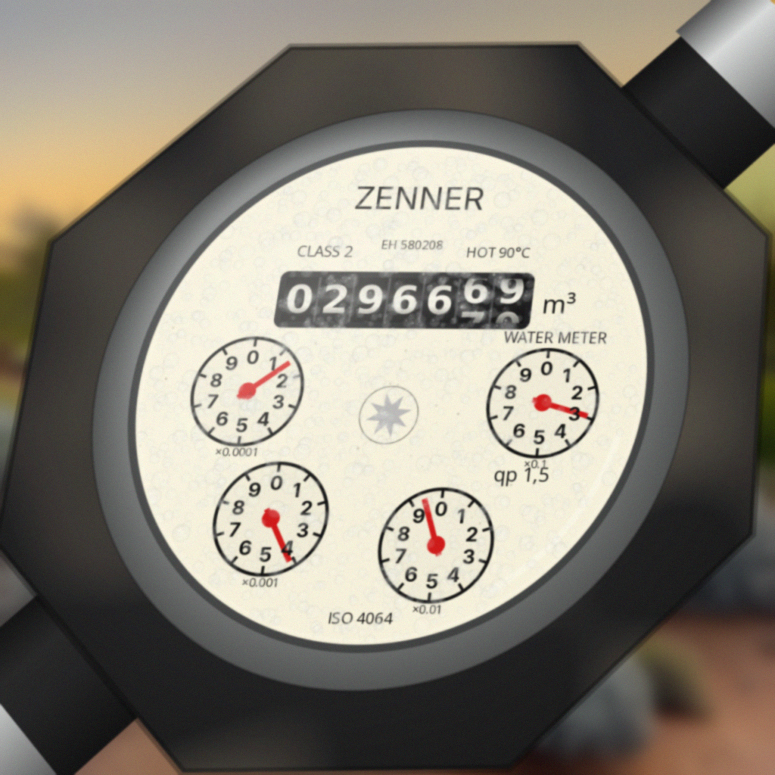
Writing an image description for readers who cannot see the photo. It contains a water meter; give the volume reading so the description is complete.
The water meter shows 296669.2941 m³
